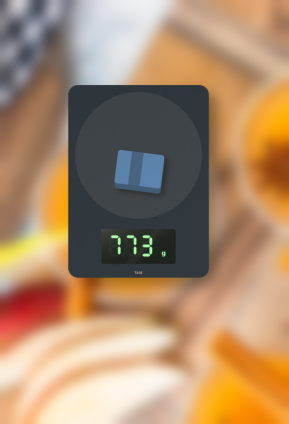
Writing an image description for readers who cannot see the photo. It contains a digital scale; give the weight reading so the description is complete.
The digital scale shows 773 g
